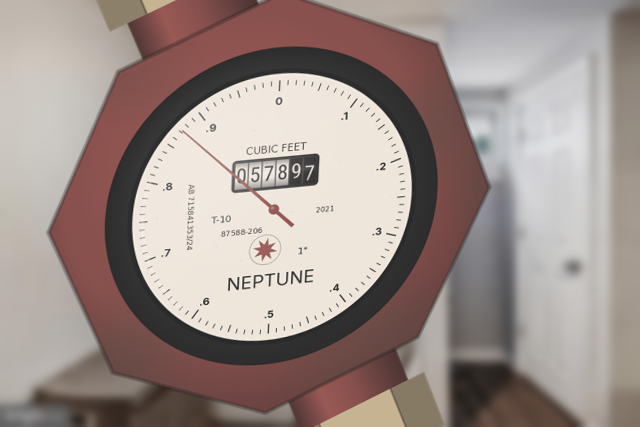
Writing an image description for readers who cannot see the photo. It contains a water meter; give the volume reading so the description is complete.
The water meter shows 57896.87 ft³
